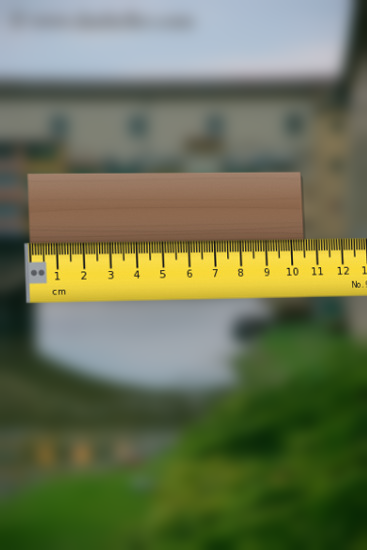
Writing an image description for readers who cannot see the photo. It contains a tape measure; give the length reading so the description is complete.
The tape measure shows 10.5 cm
